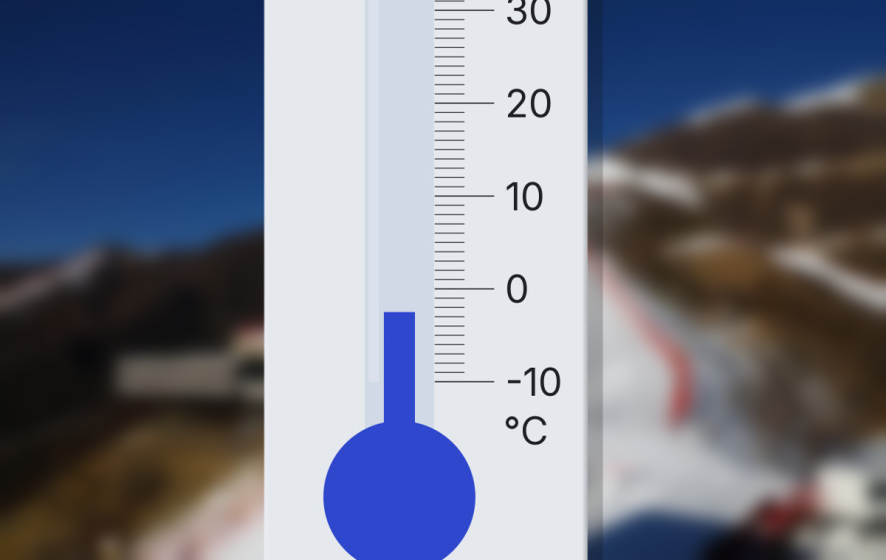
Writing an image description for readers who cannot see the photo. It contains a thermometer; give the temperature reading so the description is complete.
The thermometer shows -2.5 °C
